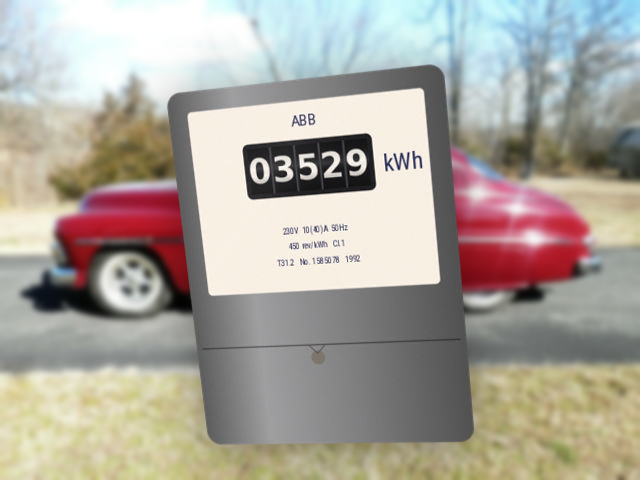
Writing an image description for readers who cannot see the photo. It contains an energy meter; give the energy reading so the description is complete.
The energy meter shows 3529 kWh
